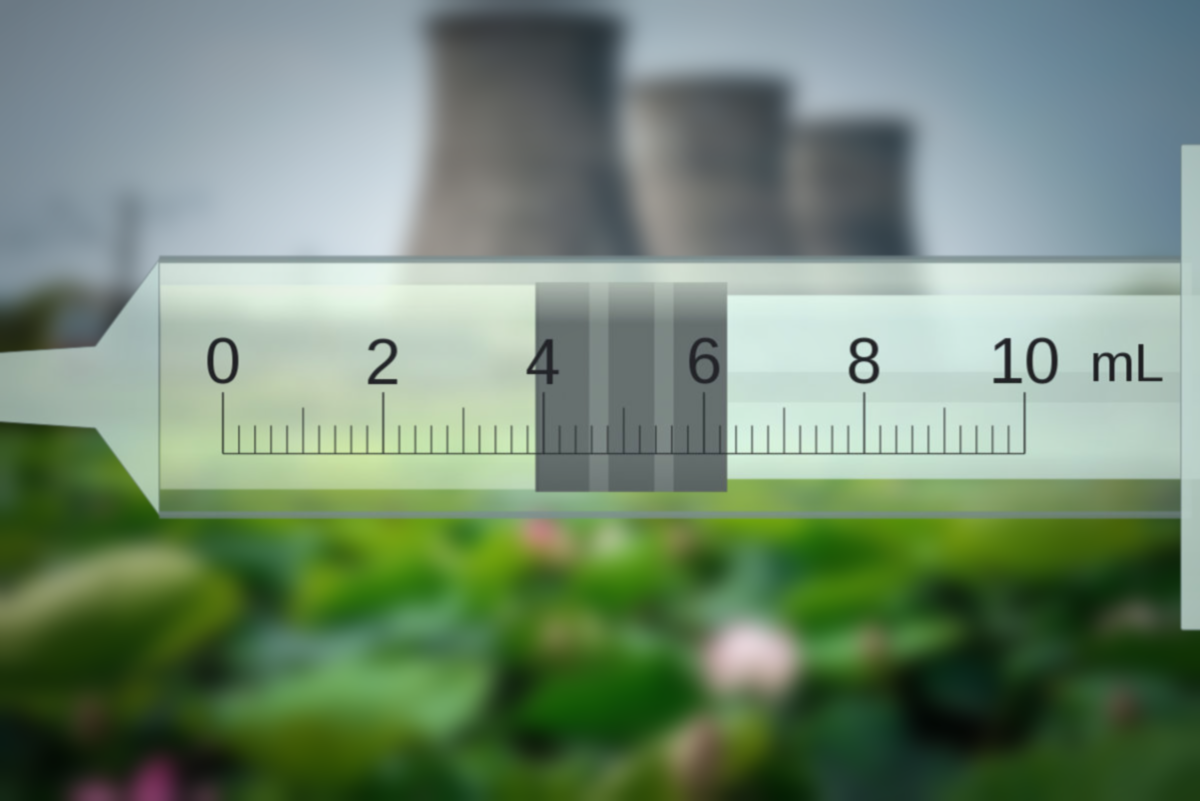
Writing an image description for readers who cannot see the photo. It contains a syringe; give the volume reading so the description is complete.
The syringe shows 3.9 mL
